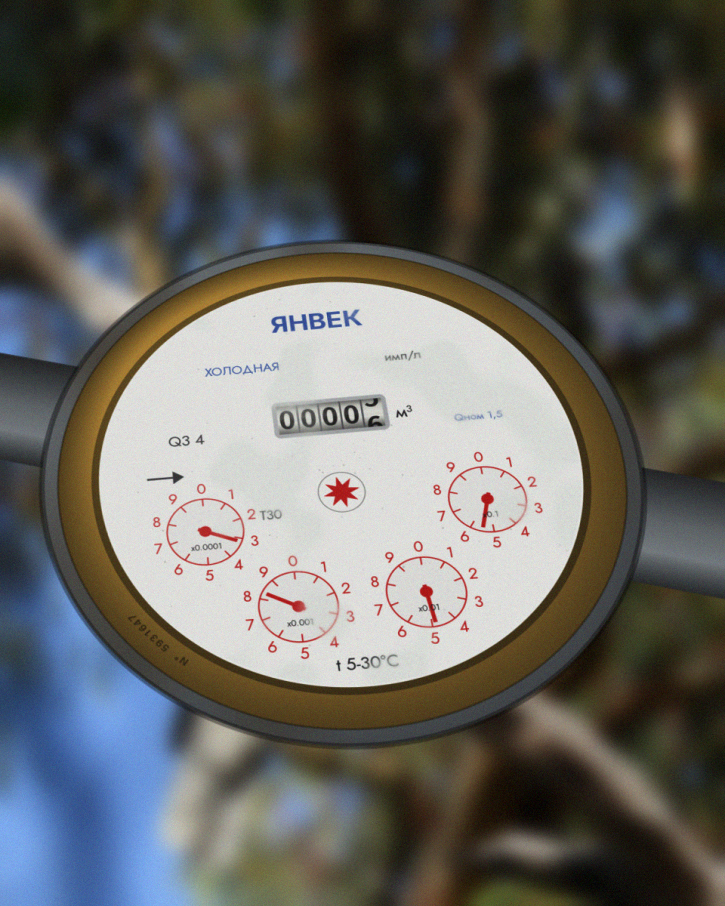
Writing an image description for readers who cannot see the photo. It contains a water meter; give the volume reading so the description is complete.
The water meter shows 5.5483 m³
